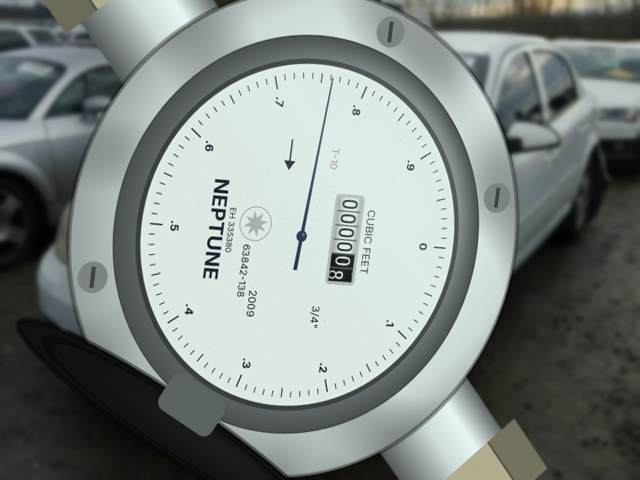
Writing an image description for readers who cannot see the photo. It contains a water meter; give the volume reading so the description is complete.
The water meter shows 7.76 ft³
